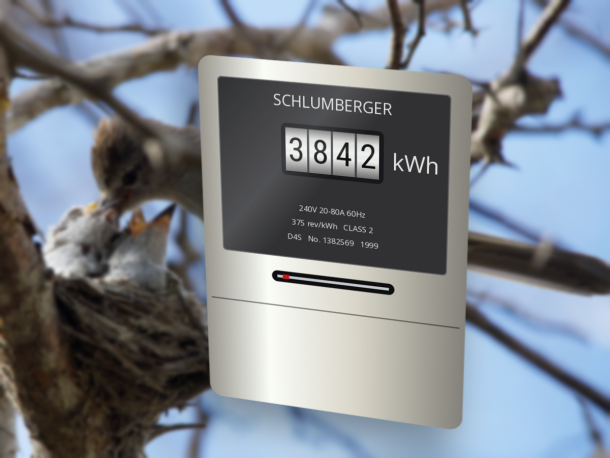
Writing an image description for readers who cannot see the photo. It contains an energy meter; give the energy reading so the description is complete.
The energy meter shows 3842 kWh
